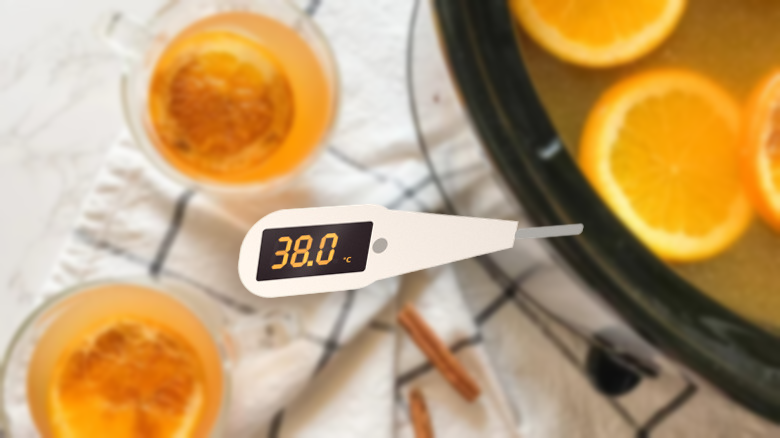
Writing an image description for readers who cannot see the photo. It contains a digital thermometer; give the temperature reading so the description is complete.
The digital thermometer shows 38.0 °C
